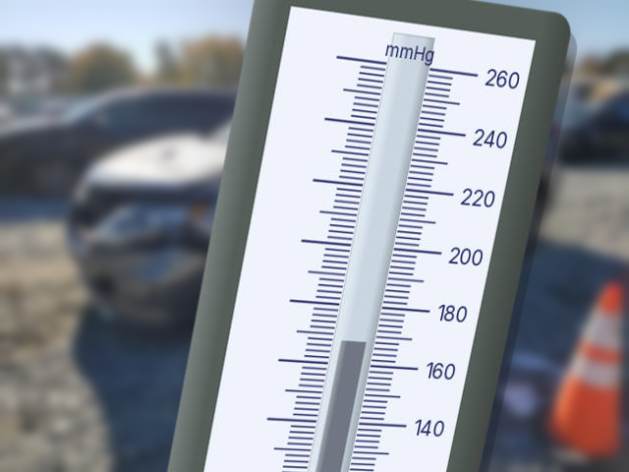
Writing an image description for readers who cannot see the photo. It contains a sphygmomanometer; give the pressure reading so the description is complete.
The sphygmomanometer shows 168 mmHg
